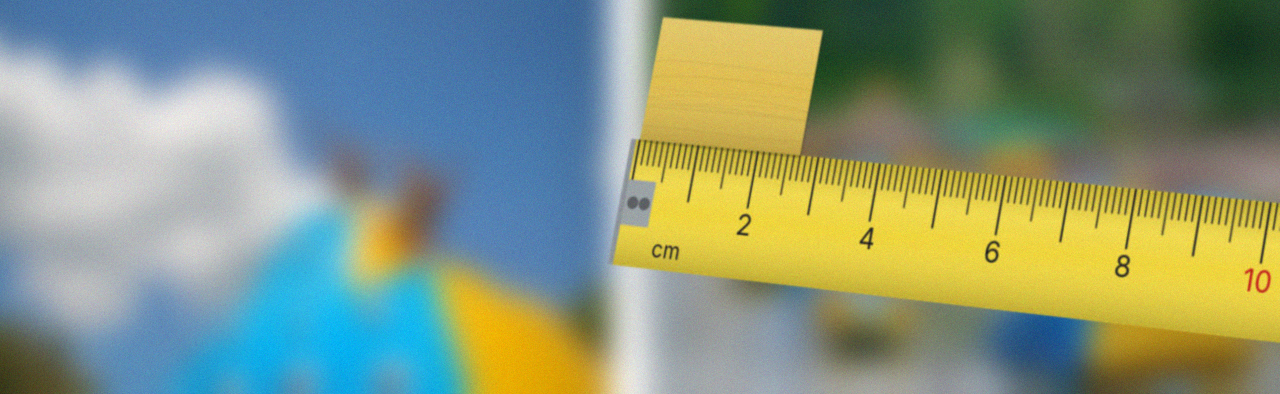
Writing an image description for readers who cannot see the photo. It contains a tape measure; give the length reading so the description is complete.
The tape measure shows 2.7 cm
